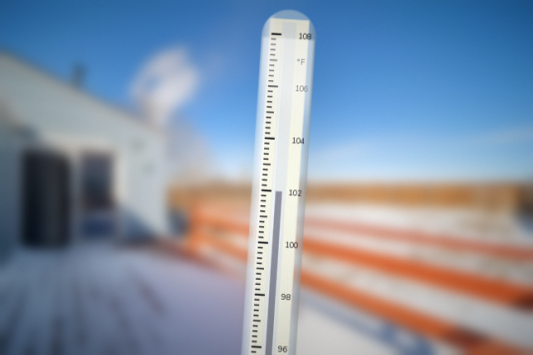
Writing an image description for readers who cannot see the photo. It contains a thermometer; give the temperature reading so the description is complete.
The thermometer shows 102 °F
